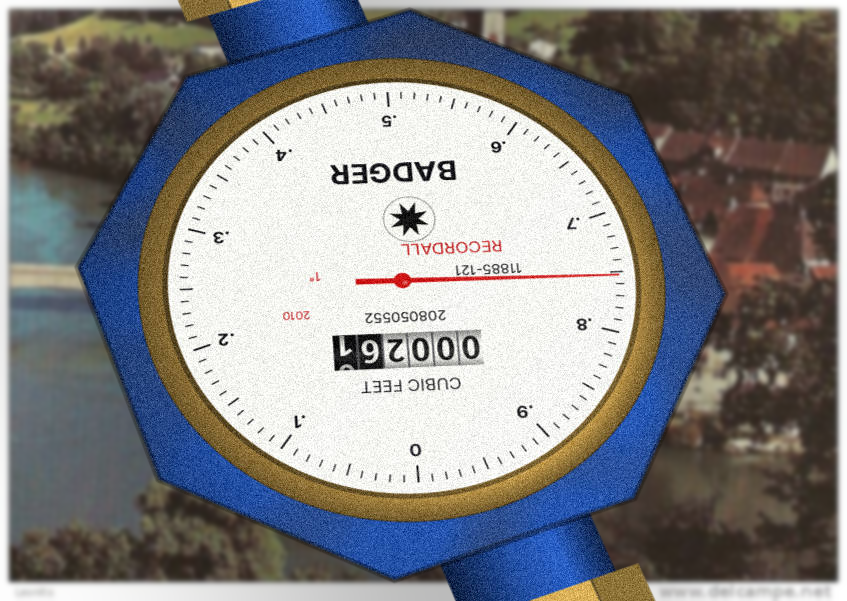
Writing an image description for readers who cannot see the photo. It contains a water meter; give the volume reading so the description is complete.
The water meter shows 260.75 ft³
